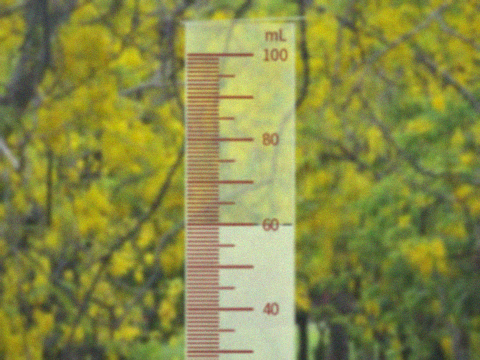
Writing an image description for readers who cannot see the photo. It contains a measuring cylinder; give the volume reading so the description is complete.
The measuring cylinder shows 60 mL
